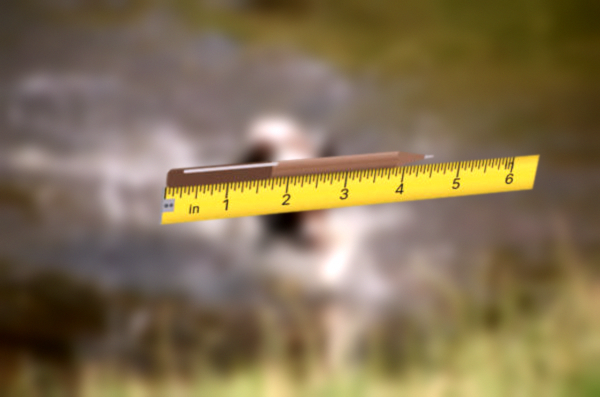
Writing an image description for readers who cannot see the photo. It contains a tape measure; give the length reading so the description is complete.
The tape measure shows 4.5 in
